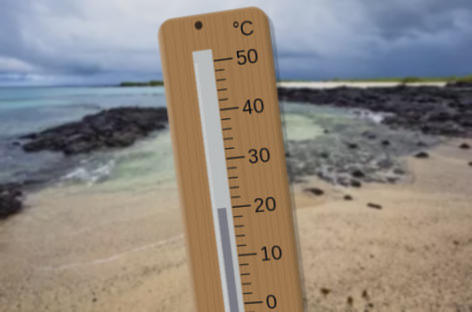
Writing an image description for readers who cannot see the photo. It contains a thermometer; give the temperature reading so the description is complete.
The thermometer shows 20 °C
